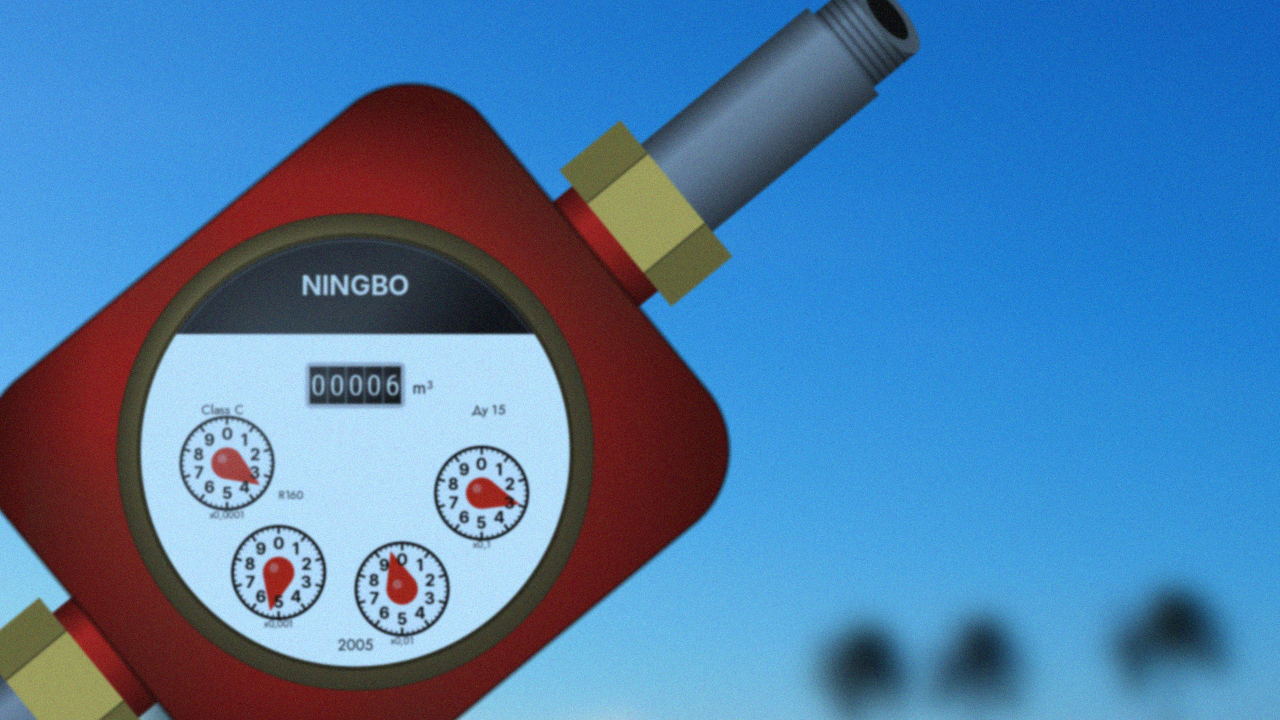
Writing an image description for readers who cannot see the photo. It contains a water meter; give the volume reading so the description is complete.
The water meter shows 6.2953 m³
